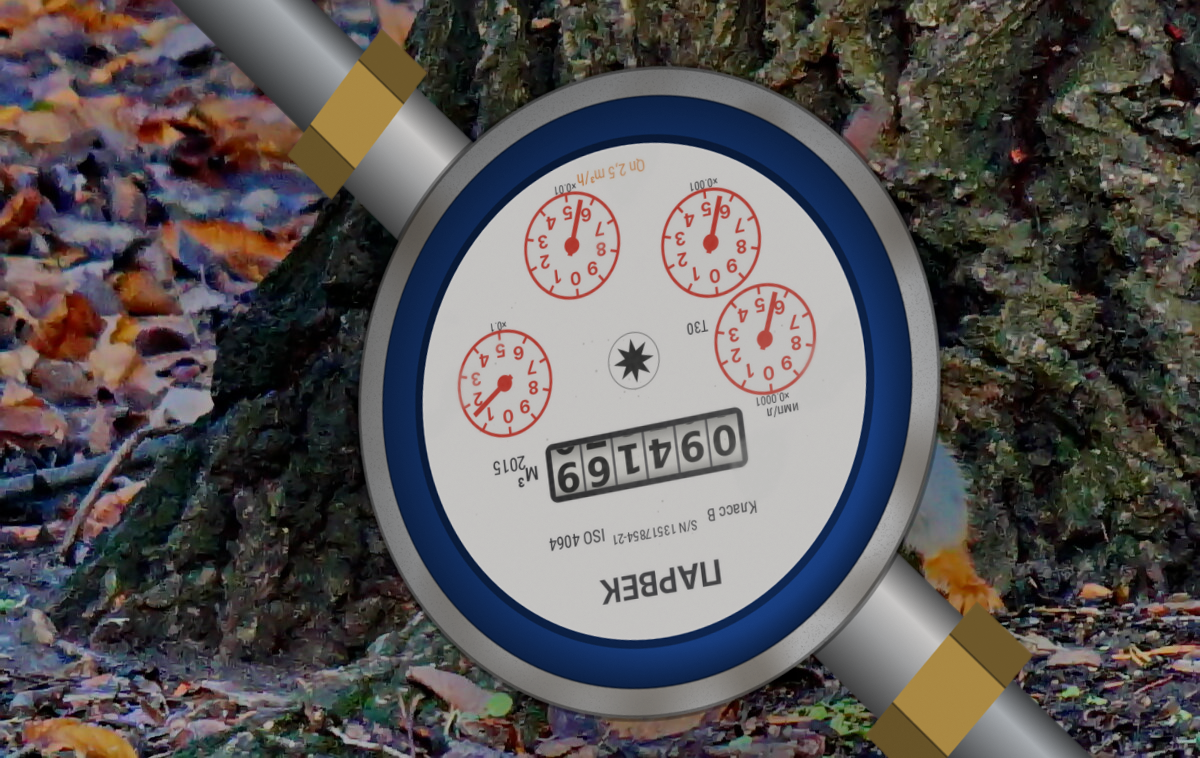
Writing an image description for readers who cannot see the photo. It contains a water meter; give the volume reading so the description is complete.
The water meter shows 94169.1555 m³
